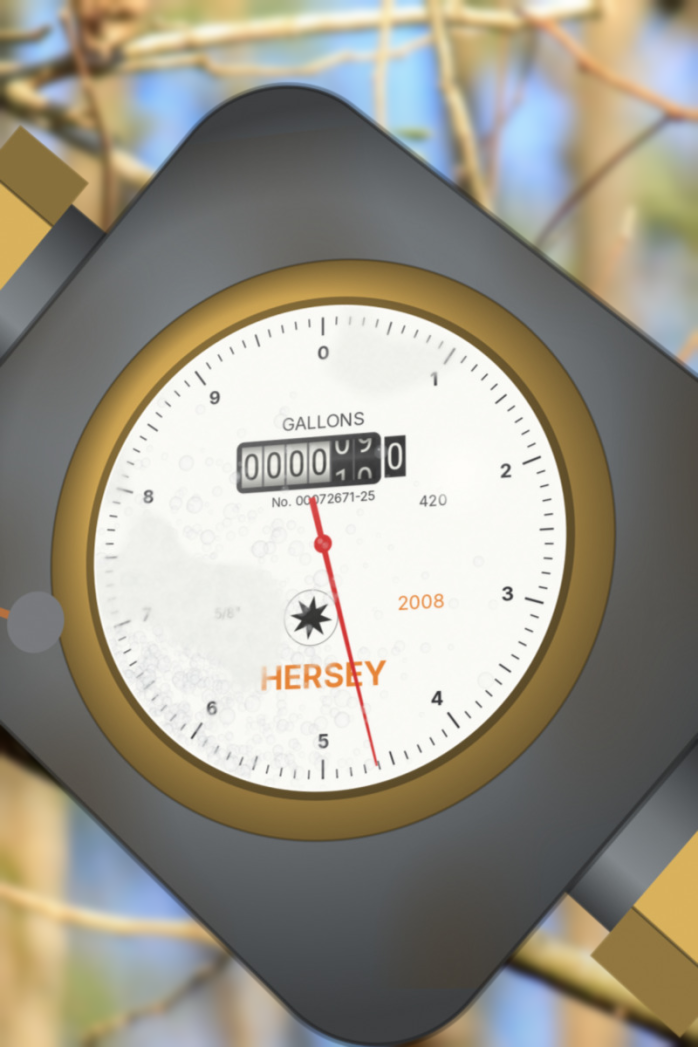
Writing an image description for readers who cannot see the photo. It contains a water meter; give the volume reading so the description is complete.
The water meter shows 94.6 gal
